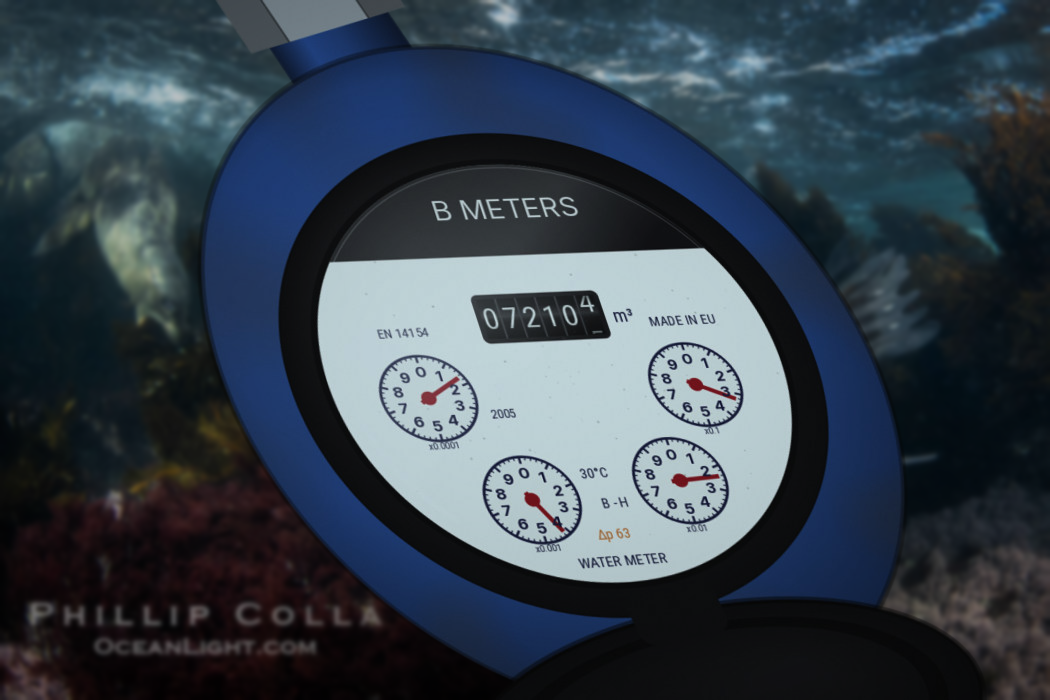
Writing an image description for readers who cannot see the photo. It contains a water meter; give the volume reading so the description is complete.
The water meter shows 72104.3241 m³
